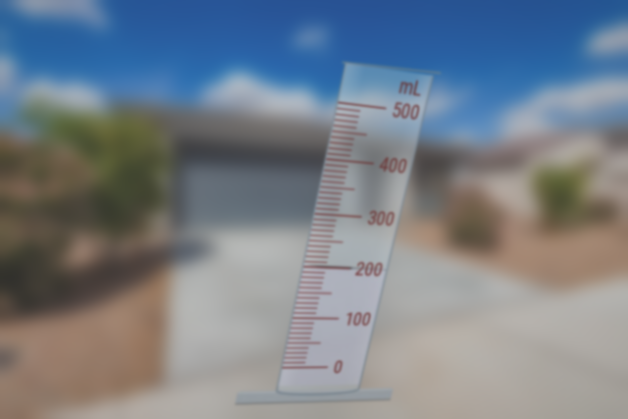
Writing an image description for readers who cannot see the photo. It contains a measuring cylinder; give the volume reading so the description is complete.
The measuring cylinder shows 200 mL
